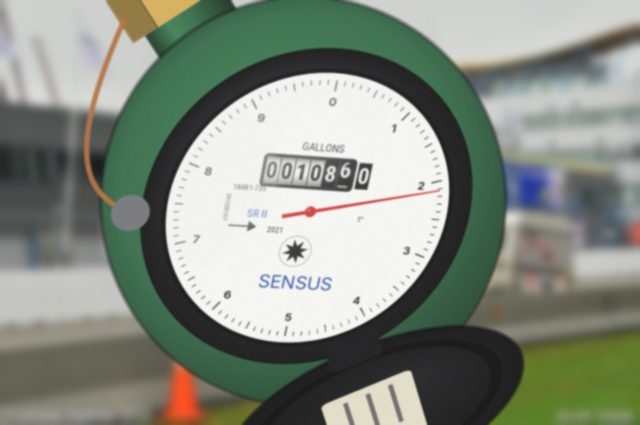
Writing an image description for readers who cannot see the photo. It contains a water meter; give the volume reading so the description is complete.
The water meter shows 10862.1 gal
